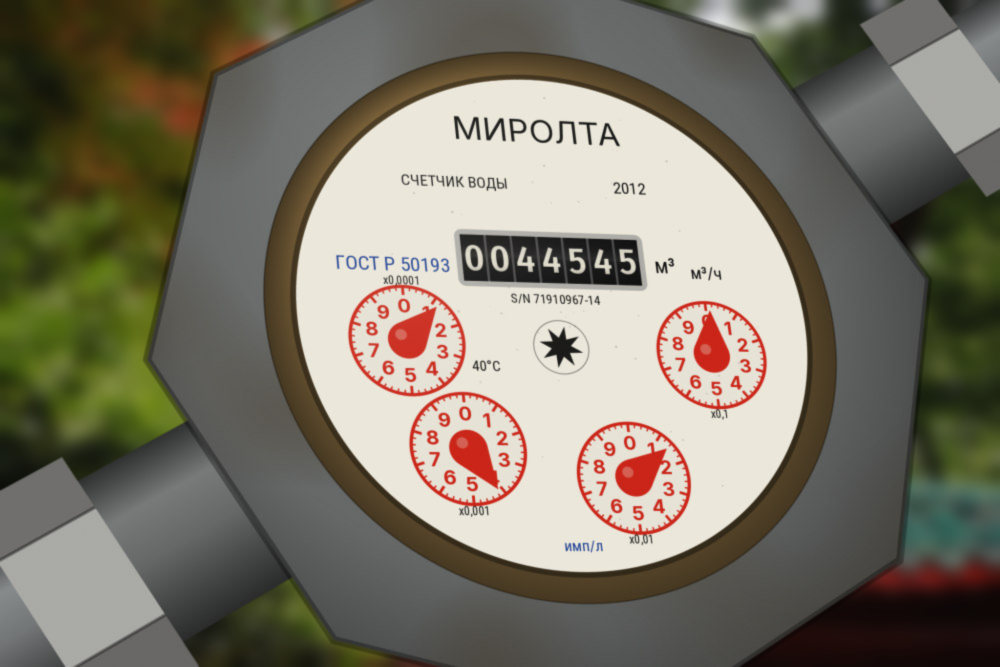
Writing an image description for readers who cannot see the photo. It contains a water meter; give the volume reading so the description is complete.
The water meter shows 44545.0141 m³
